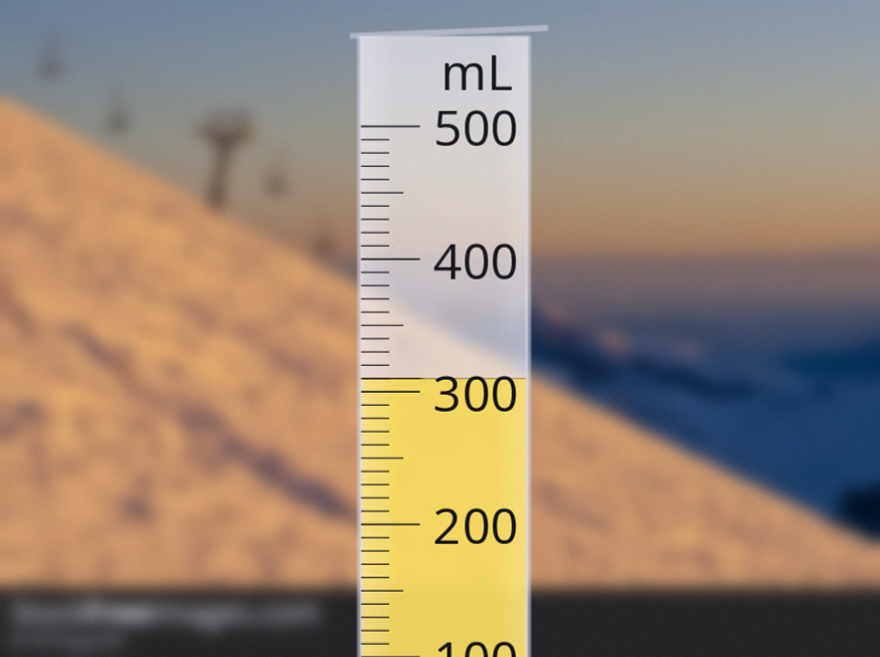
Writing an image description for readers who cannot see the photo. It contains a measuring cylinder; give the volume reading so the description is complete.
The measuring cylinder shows 310 mL
